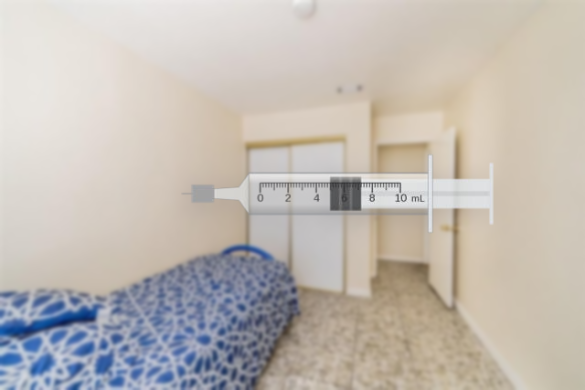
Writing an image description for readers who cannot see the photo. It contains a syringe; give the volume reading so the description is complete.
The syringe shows 5 mL
